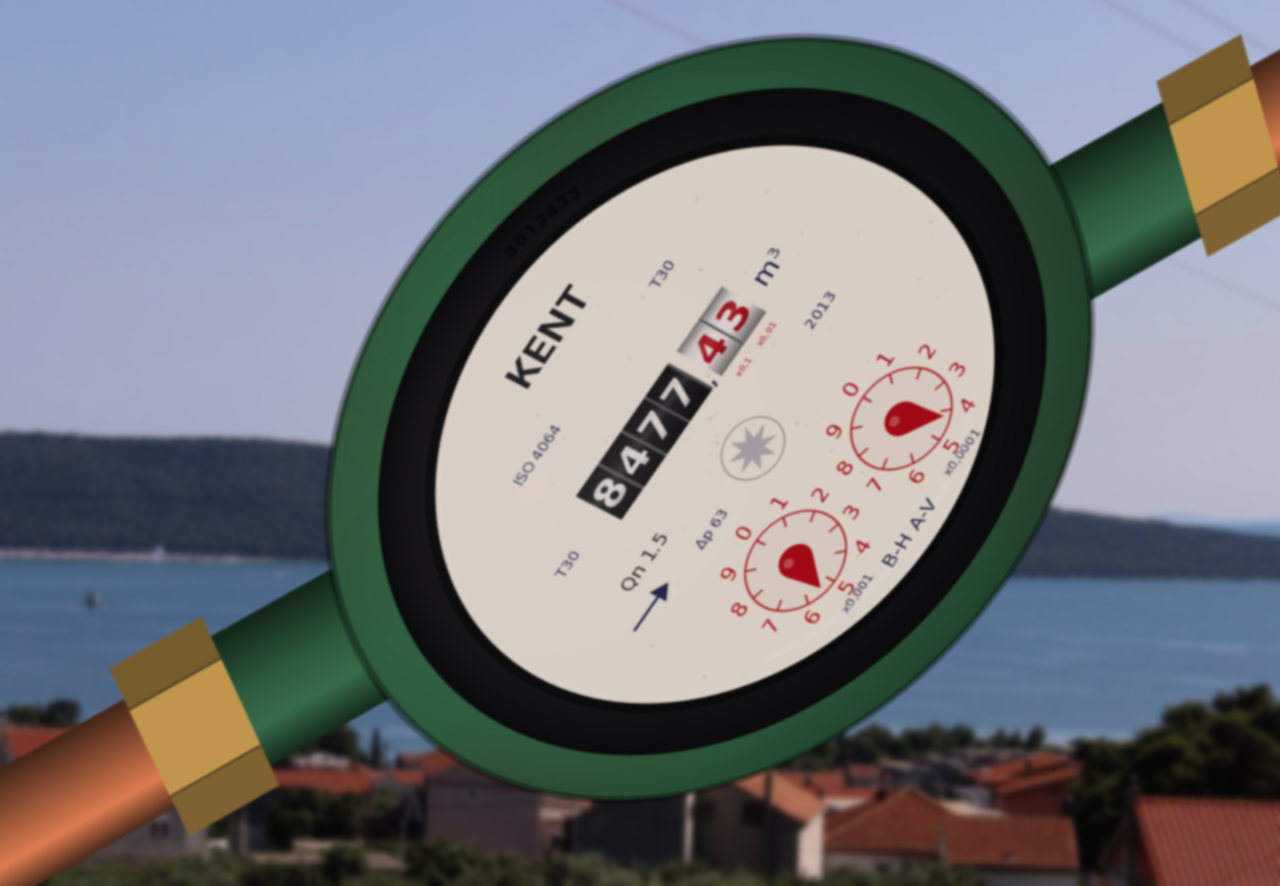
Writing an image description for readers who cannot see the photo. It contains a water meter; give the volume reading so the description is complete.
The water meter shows 8477.4354 m³
